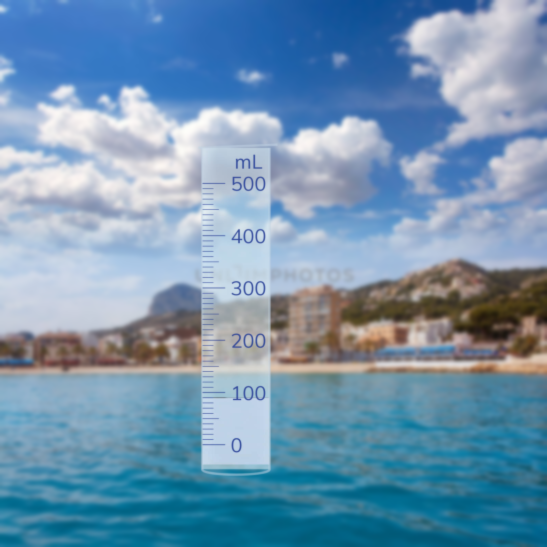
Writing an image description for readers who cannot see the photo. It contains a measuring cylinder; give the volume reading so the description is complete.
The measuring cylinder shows 90 mL
